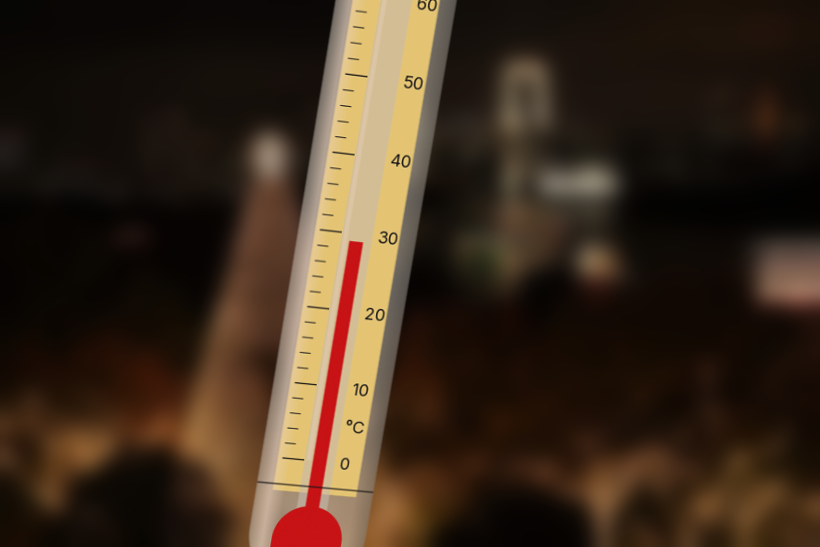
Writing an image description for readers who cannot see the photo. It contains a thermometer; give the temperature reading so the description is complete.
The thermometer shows 29 °C
